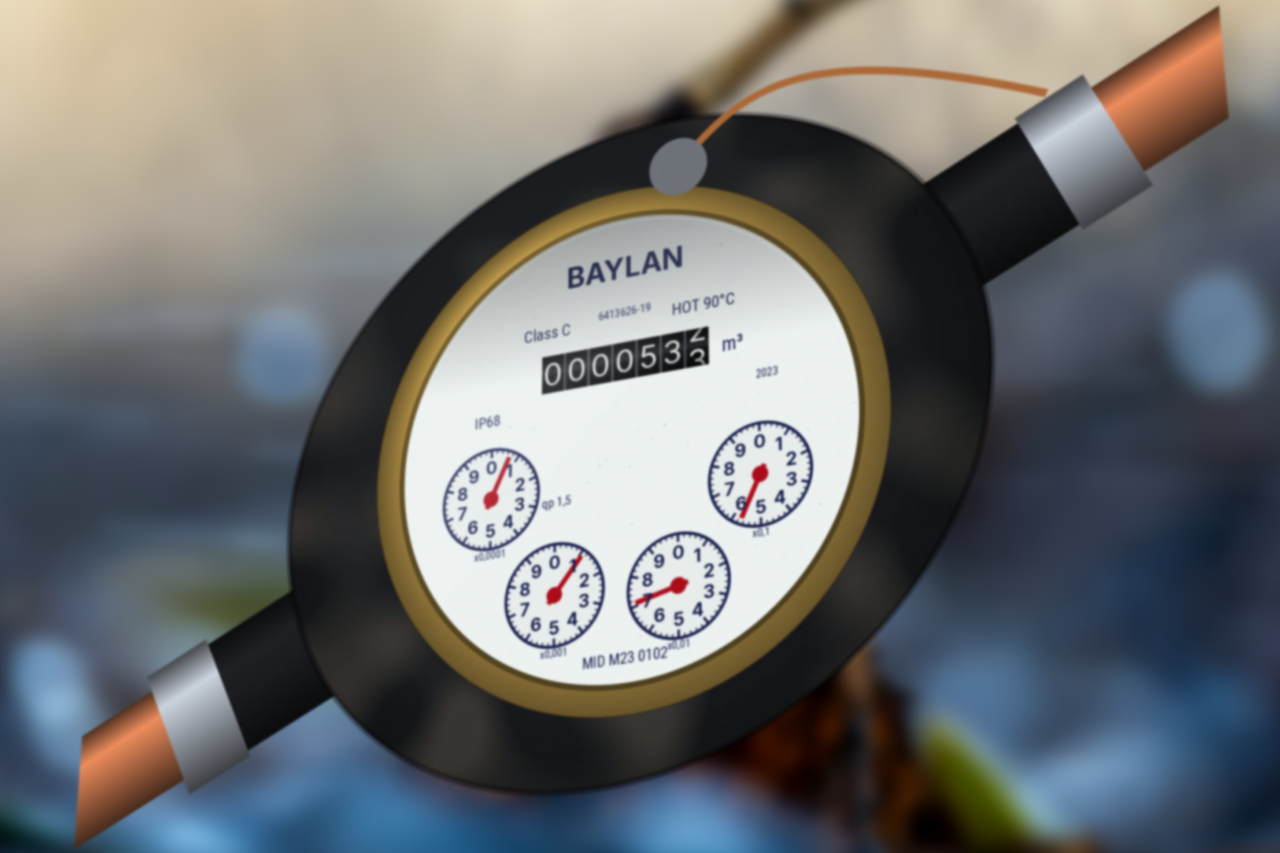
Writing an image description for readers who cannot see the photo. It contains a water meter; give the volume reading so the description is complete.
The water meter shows 532.5710 m³
